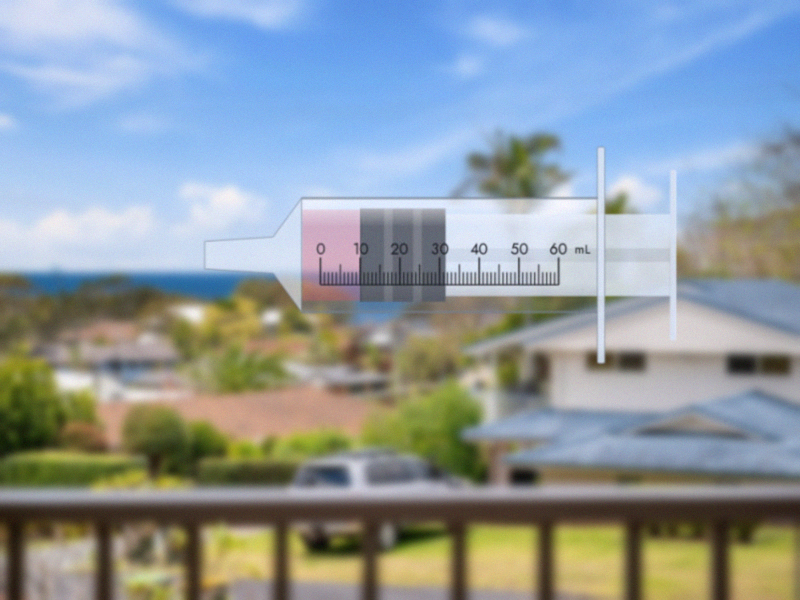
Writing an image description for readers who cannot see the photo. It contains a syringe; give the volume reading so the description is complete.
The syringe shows 10 mL
